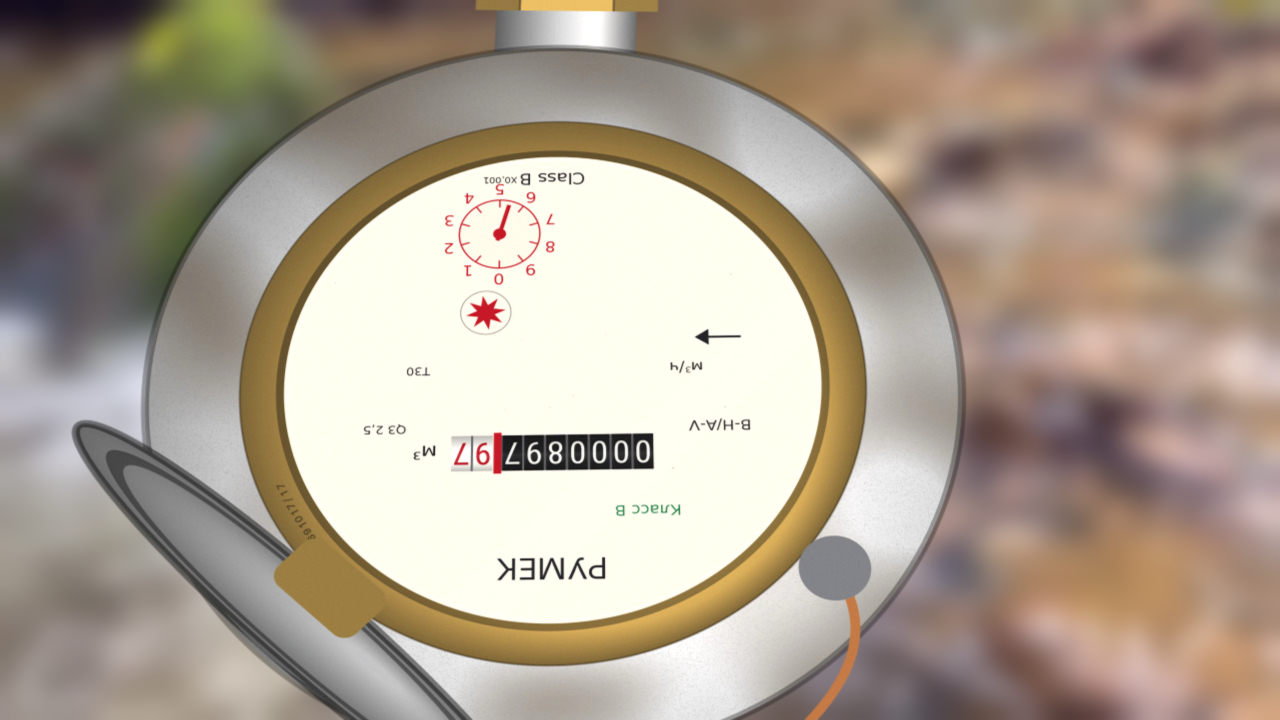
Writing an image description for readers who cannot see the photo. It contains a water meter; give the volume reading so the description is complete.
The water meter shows 897.975 m³
